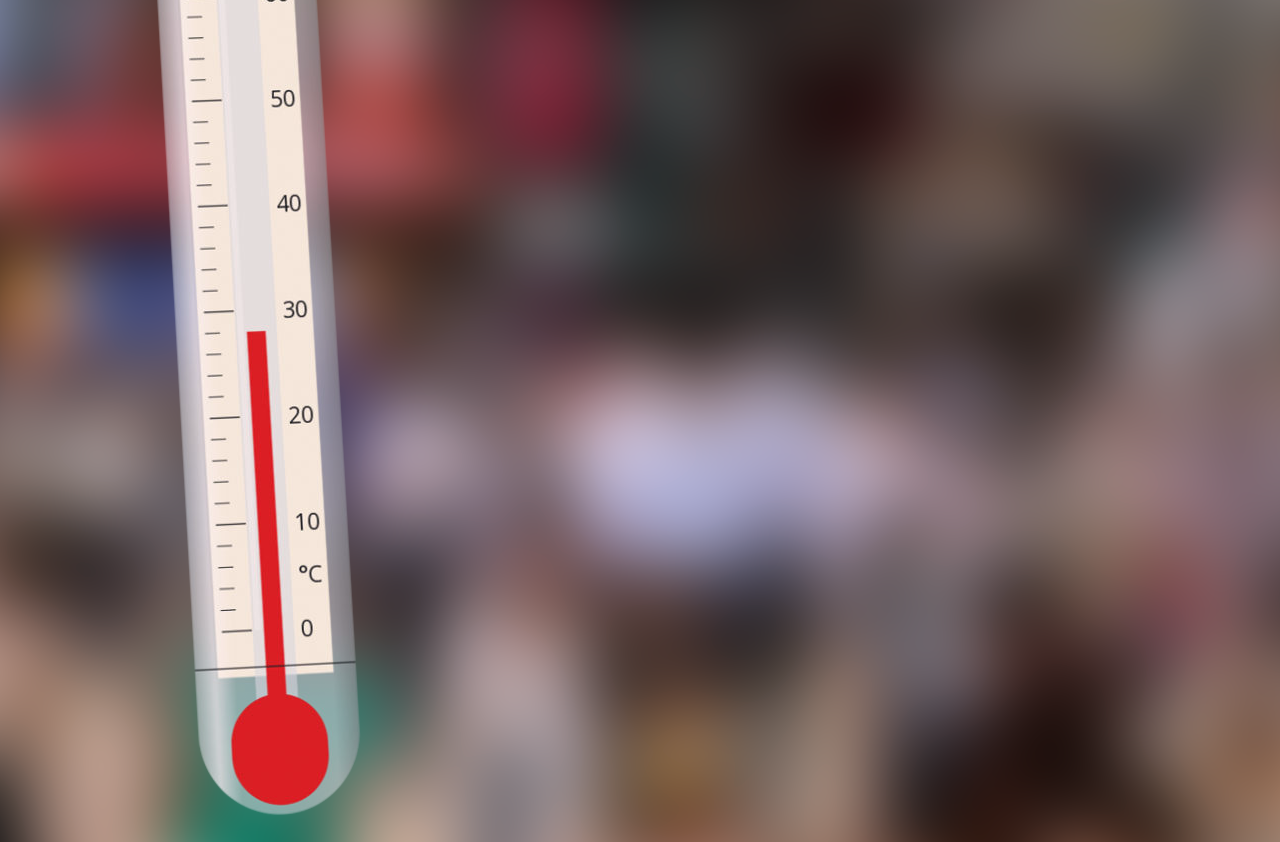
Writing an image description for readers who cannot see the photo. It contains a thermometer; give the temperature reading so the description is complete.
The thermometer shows 28 °C
